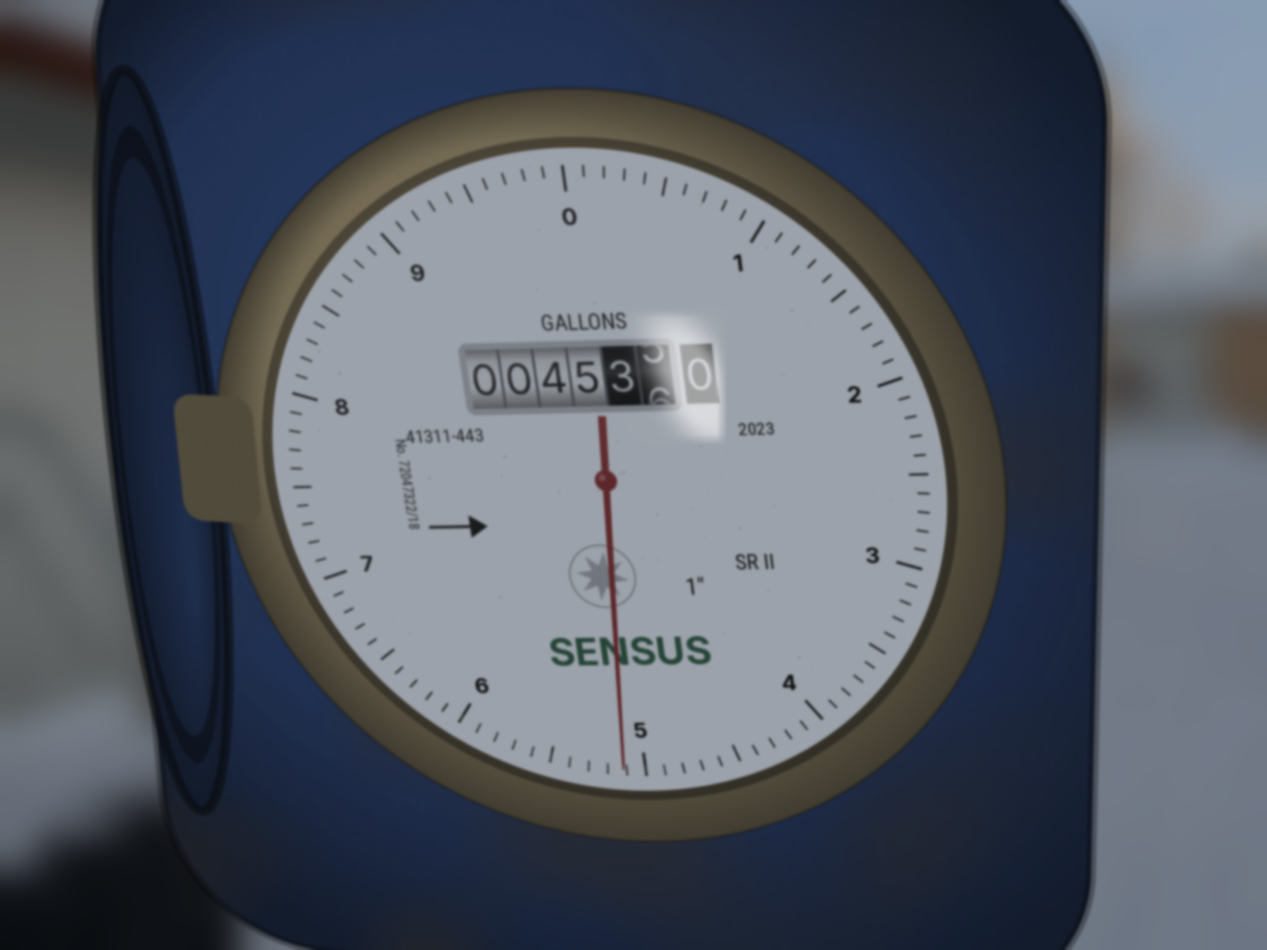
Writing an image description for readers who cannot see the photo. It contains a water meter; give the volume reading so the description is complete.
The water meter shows 45355.1 gal
